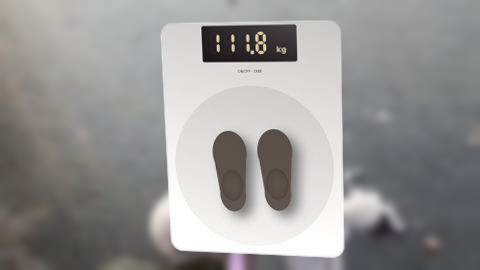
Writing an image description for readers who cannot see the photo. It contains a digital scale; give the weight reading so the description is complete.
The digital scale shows 111.8 kg
